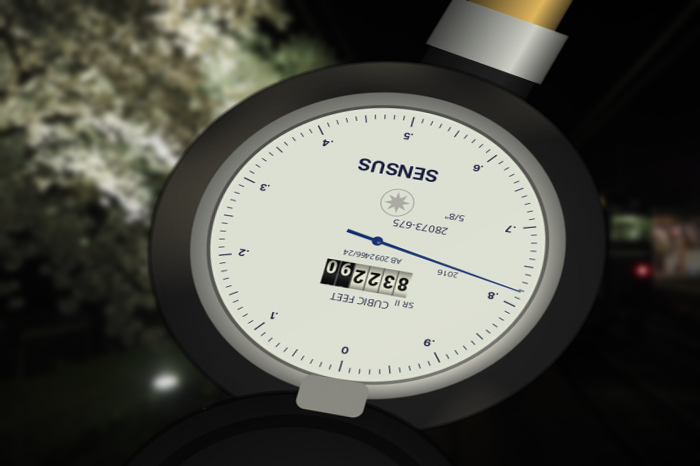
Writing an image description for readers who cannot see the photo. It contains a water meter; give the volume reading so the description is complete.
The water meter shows 832289.78 ft³
